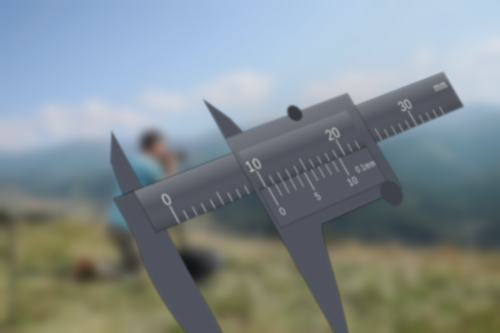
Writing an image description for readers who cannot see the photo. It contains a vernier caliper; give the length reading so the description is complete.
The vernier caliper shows 10.2 mm
